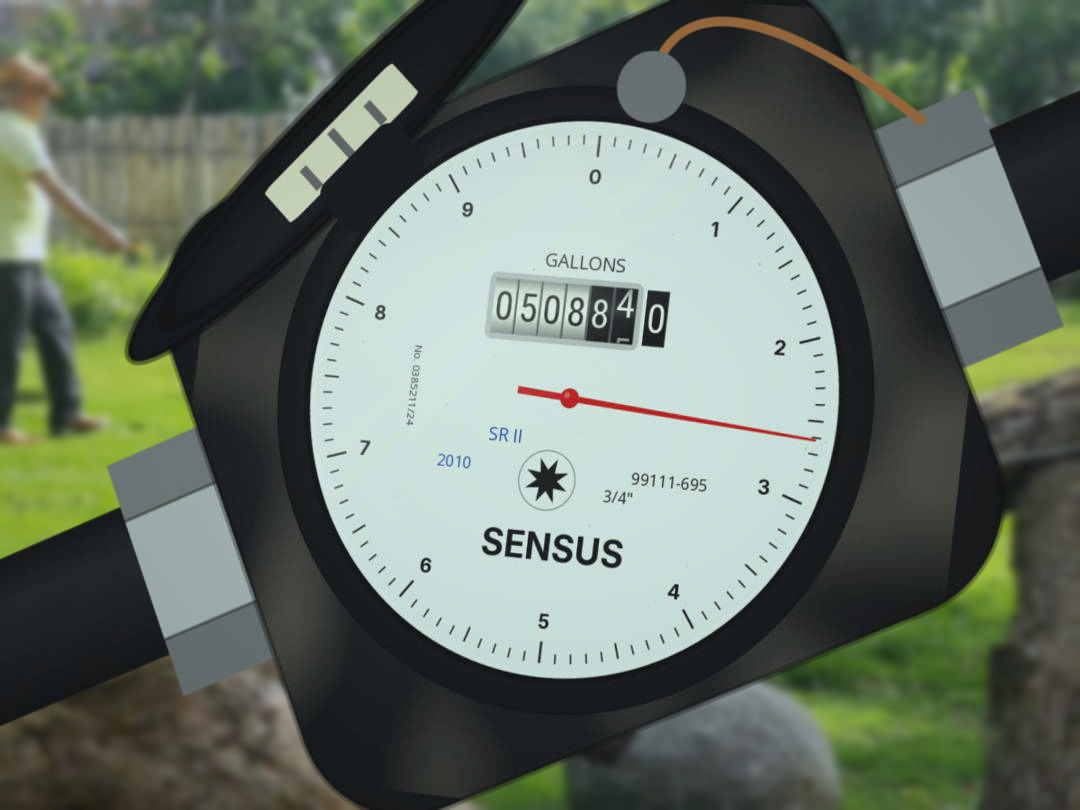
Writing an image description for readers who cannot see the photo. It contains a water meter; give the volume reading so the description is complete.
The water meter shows 508842.6 gal
